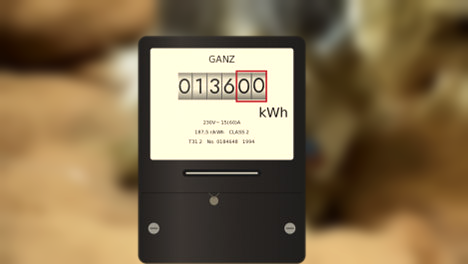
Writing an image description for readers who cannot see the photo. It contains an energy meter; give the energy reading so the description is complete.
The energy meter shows 136.00 kWh
